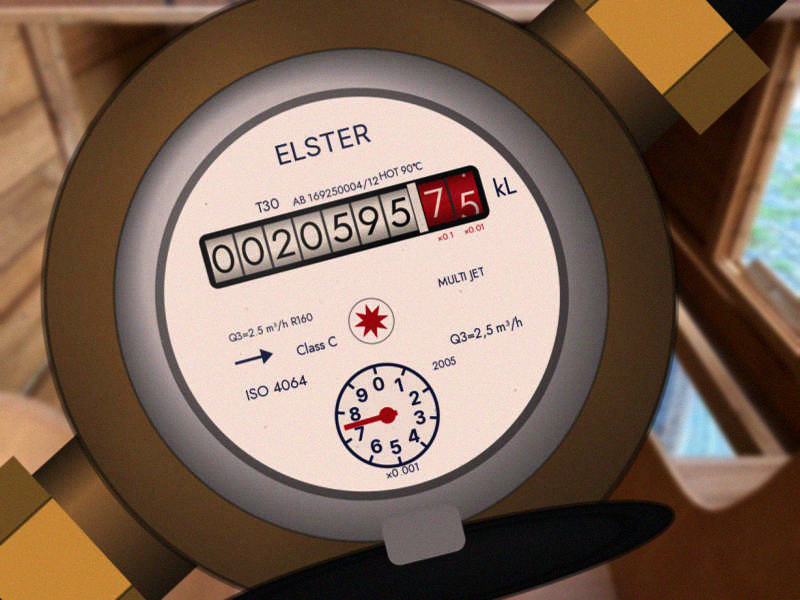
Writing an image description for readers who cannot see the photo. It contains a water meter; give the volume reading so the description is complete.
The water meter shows 20595.747 kL
